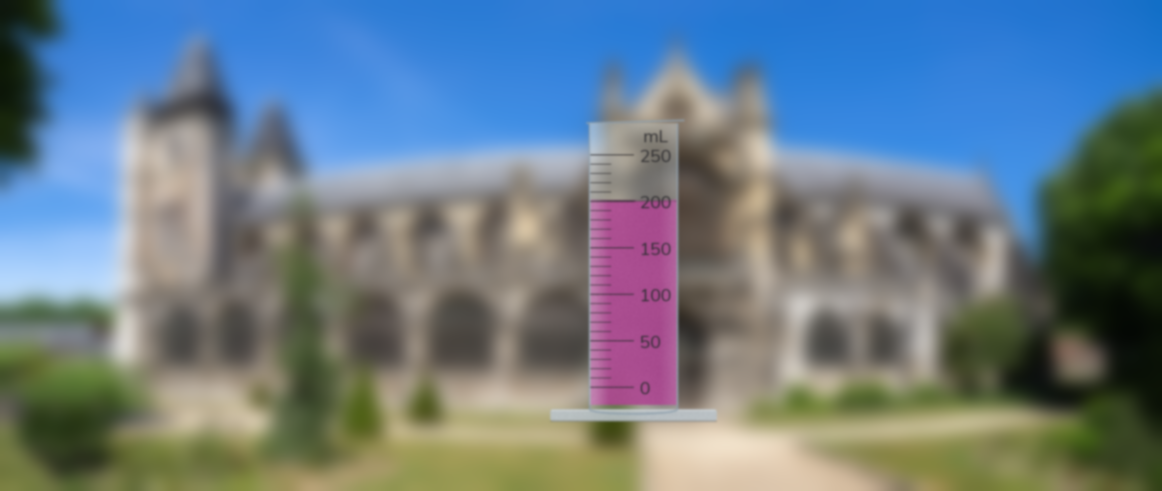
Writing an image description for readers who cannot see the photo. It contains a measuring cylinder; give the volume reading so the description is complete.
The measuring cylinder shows 200 mL
